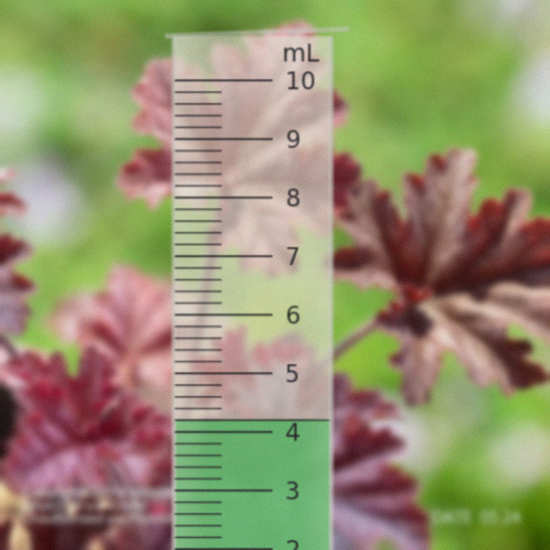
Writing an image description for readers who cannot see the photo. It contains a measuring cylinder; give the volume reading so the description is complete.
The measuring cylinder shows 4.2 mL
